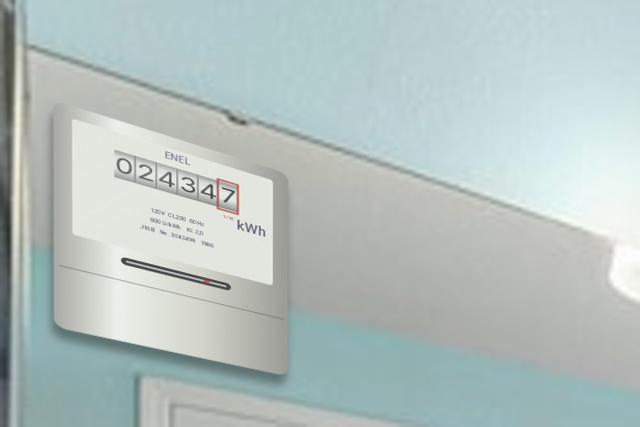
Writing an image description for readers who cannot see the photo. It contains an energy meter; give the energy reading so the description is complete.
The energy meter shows 2434.7 kWh
